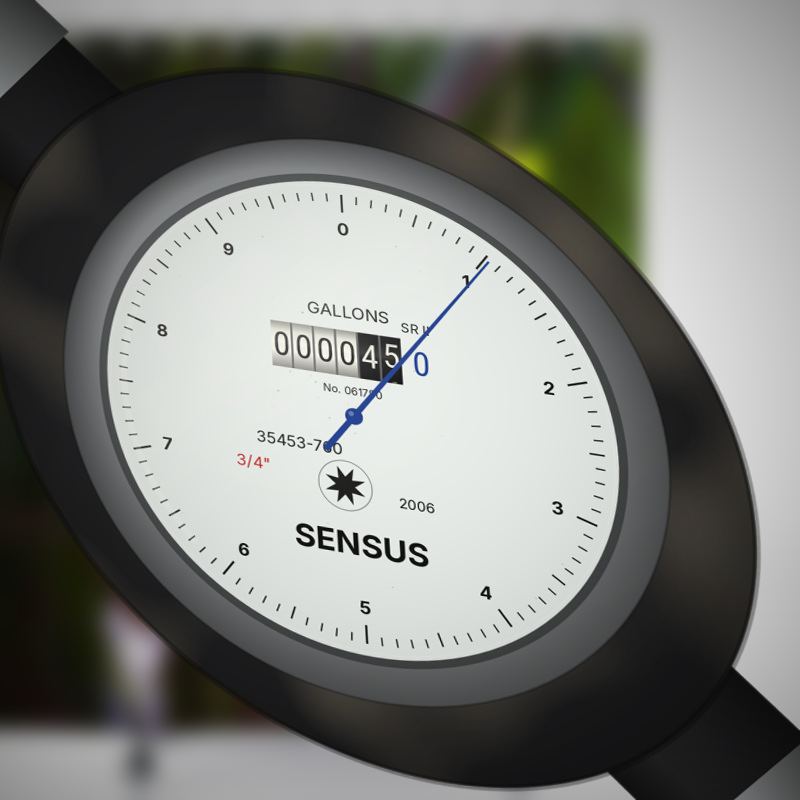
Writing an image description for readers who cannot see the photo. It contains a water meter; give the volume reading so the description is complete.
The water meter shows 451.0 gal
